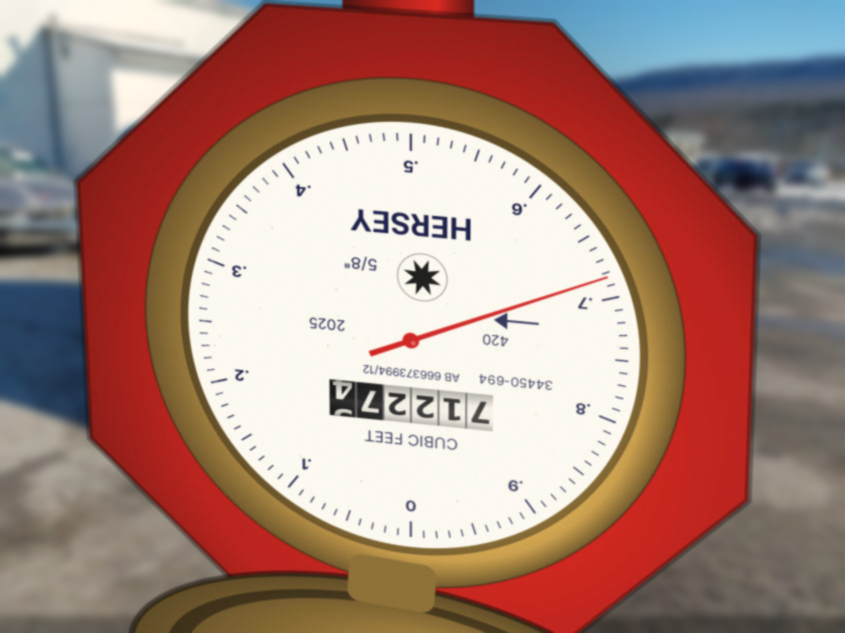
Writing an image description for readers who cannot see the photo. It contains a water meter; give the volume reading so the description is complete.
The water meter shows 712273.68 ft³
